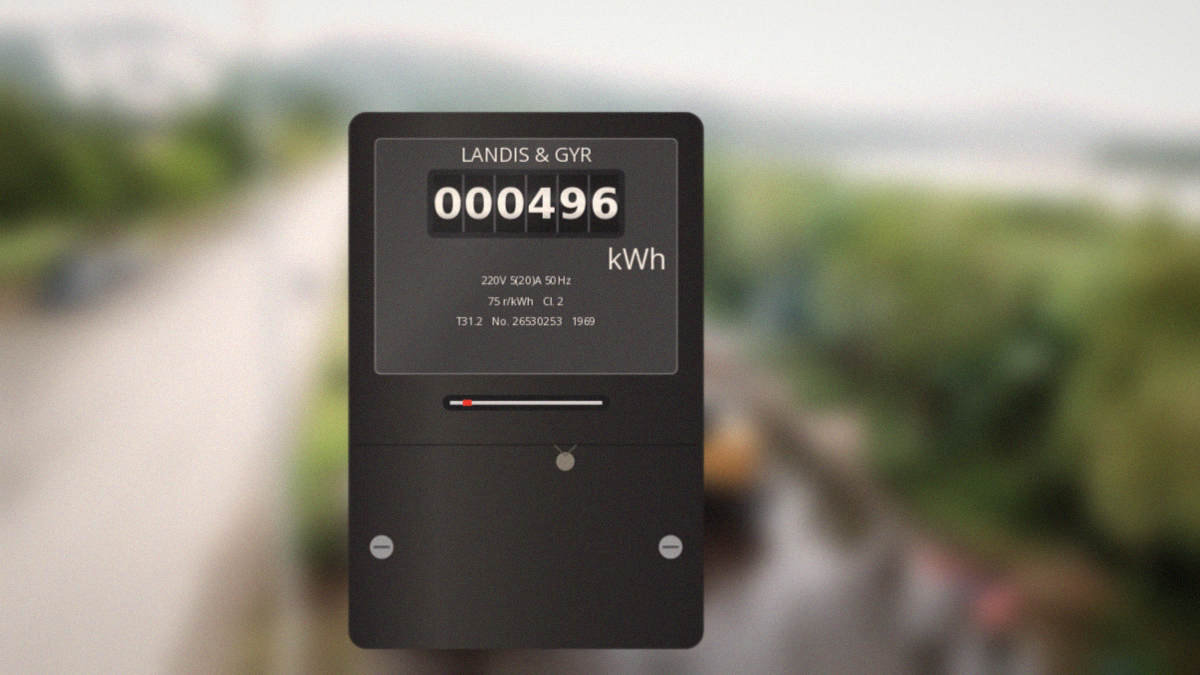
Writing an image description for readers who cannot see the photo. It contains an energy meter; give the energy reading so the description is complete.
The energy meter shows 496 kWh
